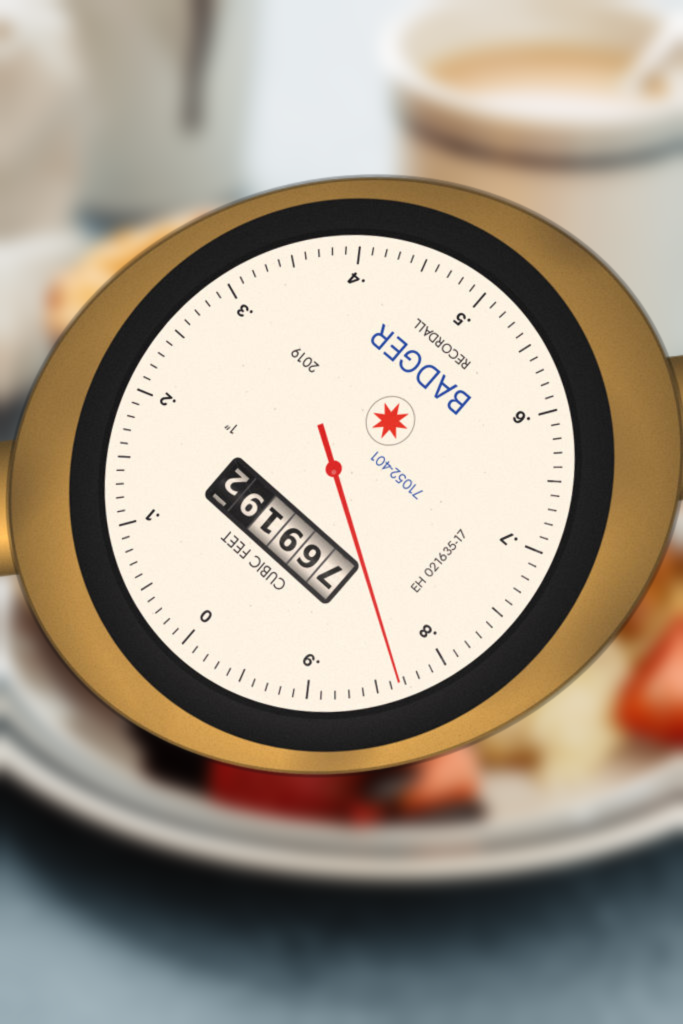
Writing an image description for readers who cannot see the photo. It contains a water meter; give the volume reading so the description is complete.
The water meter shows 769191.83 ft³
